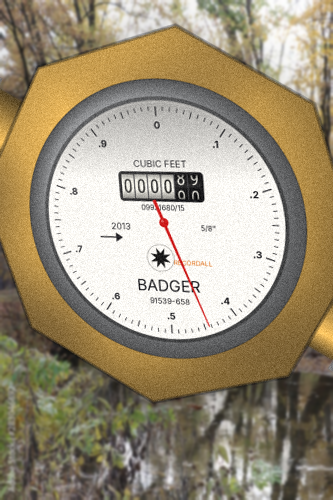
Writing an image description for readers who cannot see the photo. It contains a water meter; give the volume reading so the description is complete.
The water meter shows 89.44 ft³
